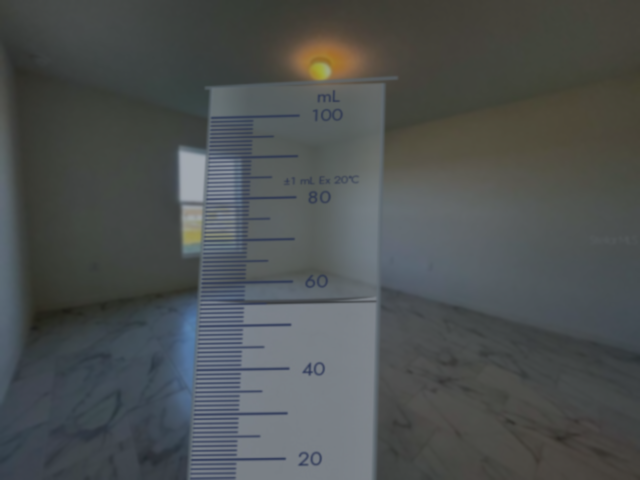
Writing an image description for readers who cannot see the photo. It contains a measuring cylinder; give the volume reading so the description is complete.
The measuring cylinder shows 55 mL
